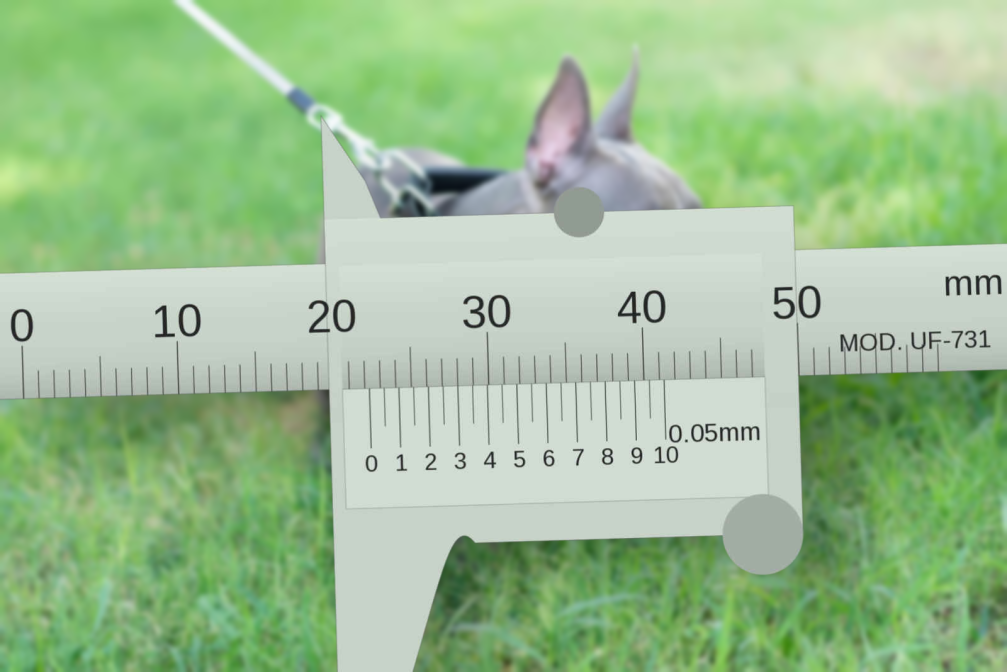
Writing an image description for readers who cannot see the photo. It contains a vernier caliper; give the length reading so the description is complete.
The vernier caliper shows 22.3 mm
